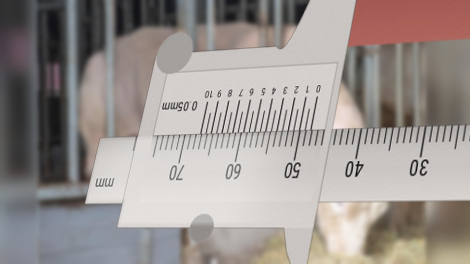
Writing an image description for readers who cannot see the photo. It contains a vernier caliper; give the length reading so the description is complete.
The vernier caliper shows 48.2 mm
